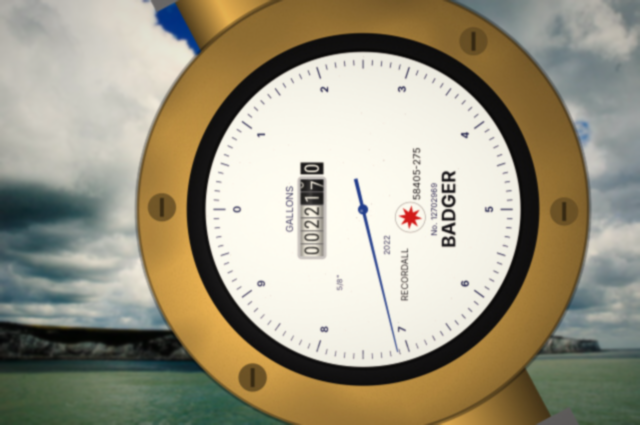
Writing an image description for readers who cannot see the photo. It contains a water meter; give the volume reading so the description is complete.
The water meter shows 22167.1 gal
